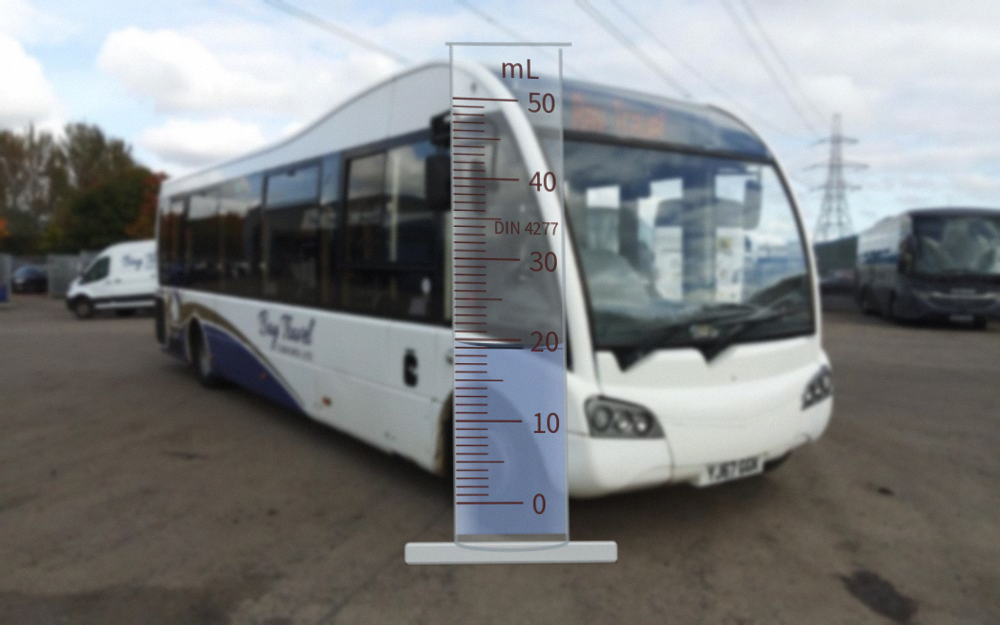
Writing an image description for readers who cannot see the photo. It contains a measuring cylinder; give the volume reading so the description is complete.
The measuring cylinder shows 19 mL
